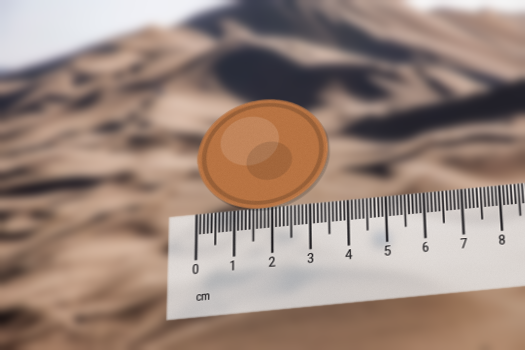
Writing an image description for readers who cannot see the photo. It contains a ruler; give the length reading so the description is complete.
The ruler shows 3.5 cm
